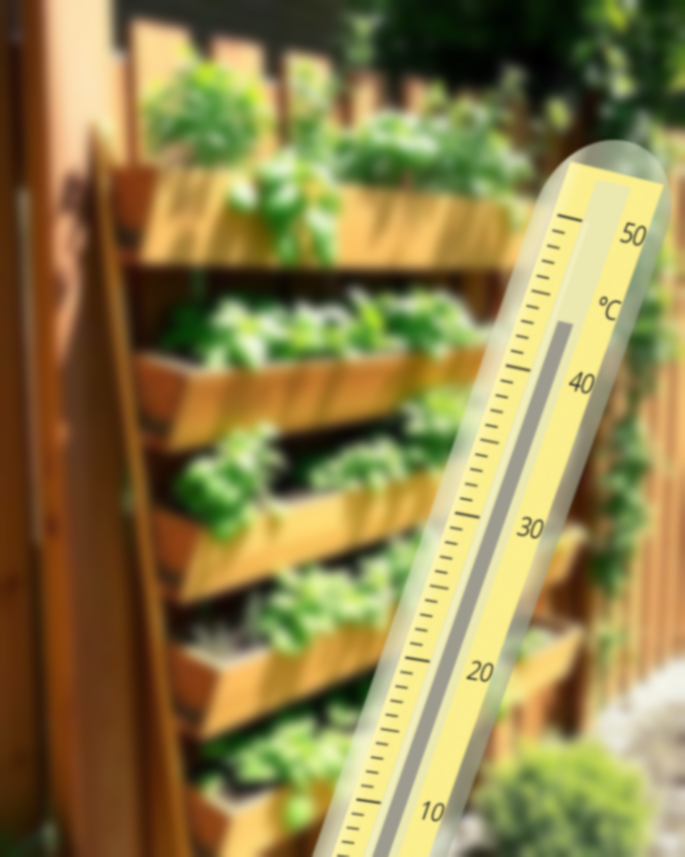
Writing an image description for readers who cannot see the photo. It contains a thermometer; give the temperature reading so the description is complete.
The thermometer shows 43.5 °C
